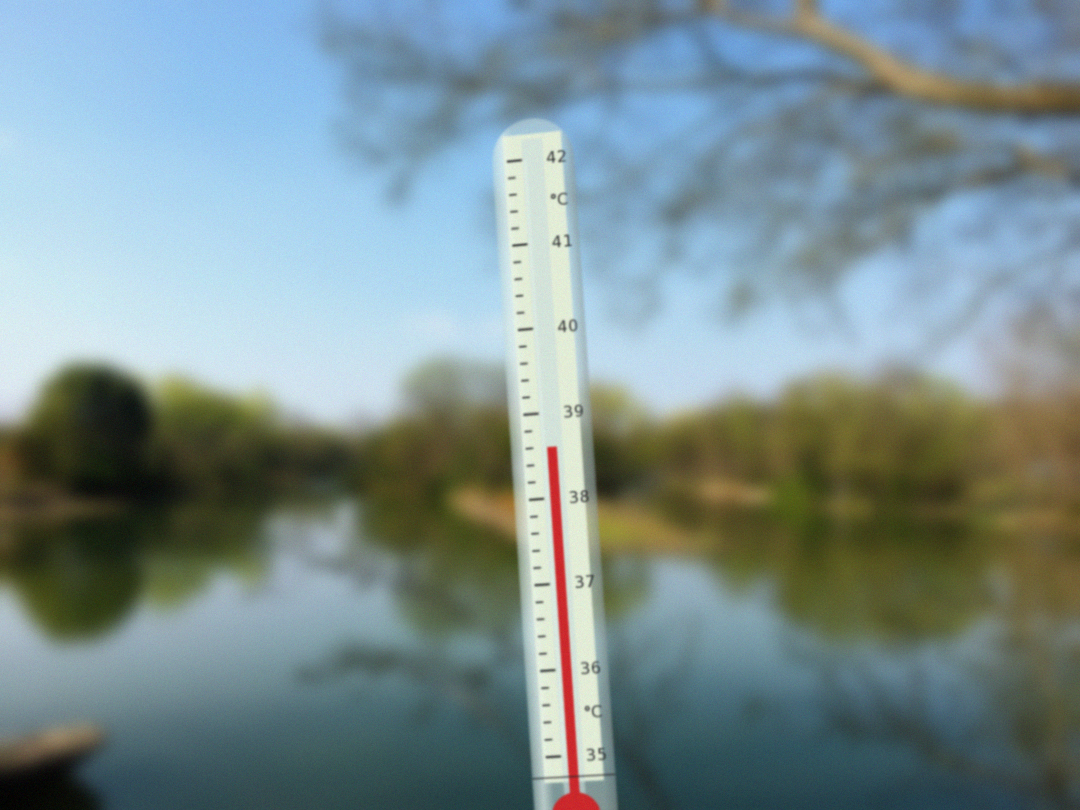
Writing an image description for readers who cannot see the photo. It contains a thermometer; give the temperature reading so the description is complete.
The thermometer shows 38.6 °C
